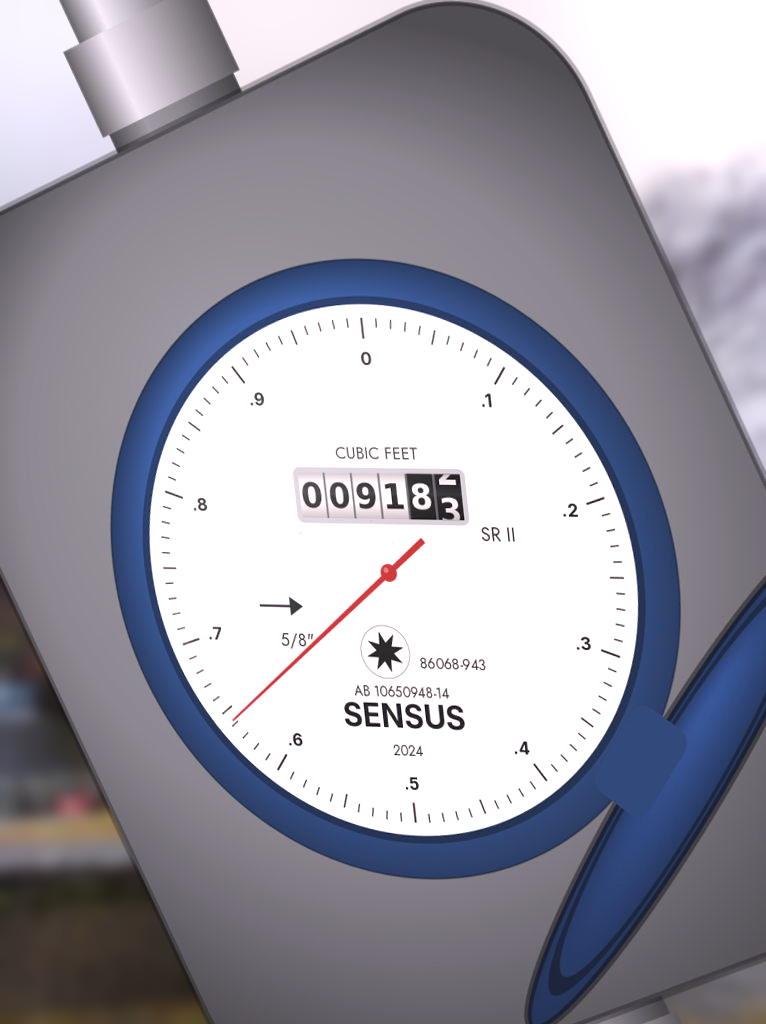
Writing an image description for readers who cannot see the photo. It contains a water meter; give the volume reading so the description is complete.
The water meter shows 9182.64 ft³
